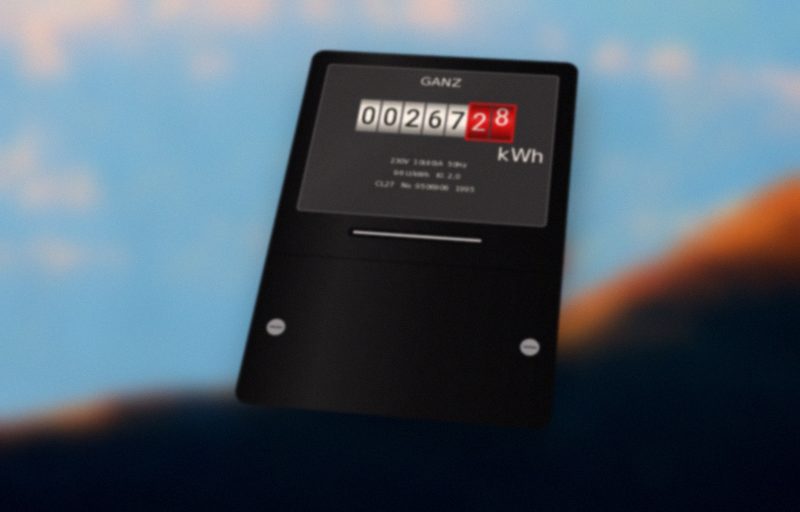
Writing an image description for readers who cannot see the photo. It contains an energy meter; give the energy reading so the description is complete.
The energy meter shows 267.28 kWh
